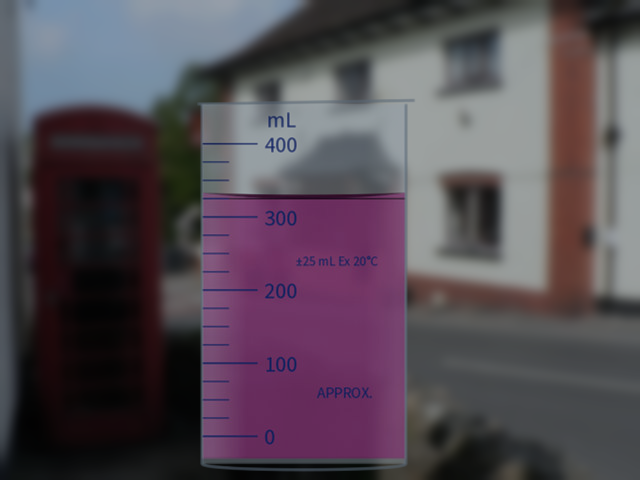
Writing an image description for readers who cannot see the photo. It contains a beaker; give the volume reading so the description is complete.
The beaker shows 325 mL
